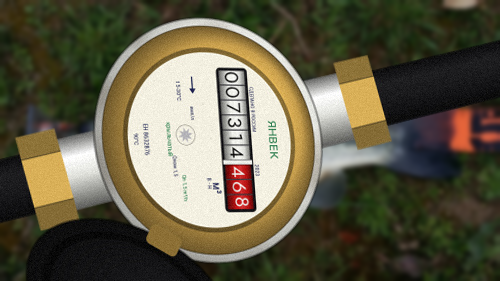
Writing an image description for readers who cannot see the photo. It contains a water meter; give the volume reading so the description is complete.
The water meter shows 7314.468 m³
